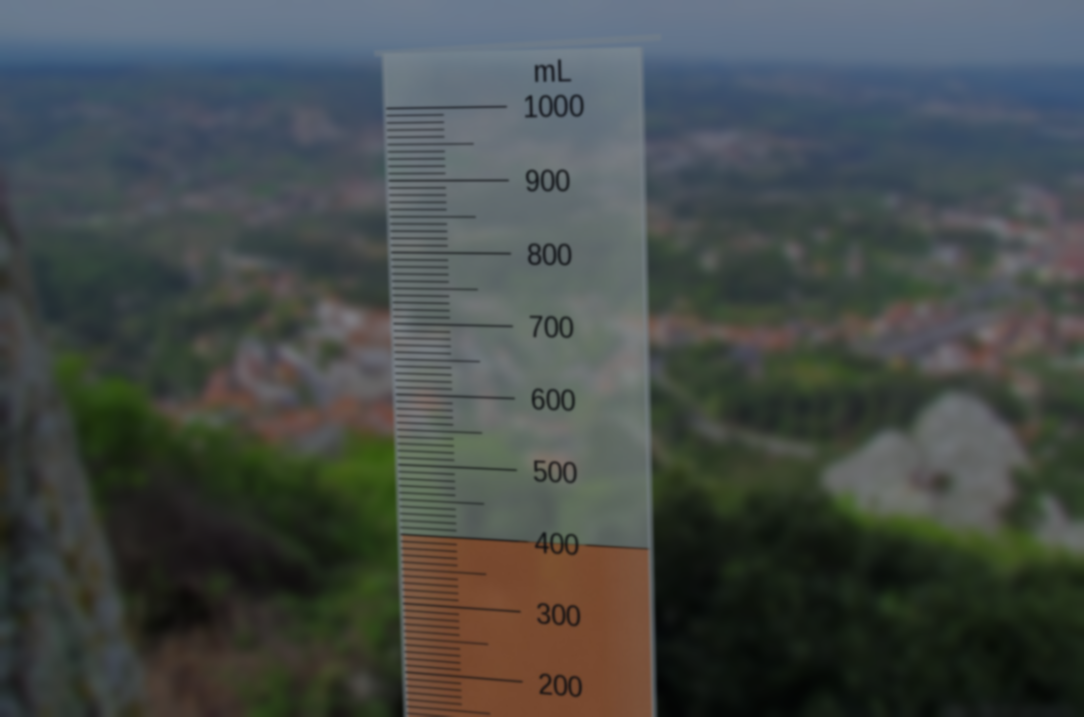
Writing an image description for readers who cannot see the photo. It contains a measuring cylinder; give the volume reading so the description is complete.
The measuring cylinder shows 400 mL
